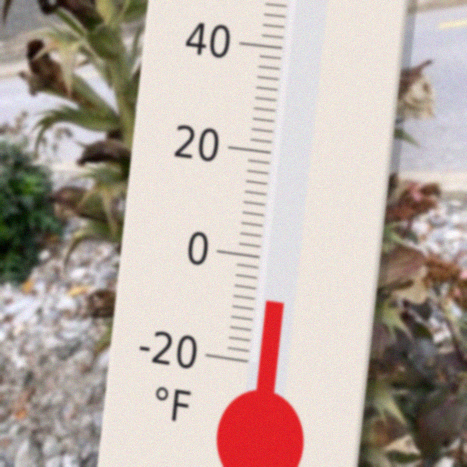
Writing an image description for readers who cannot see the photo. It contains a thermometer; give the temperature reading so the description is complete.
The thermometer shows -8 °F
